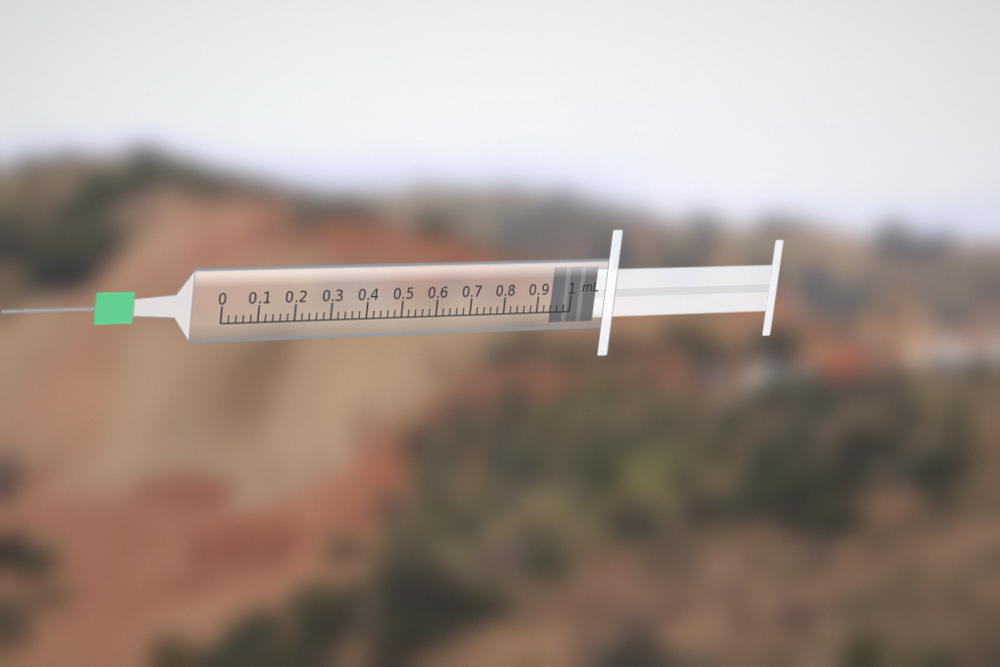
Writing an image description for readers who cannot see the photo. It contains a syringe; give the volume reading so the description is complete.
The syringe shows 0.94 mL
